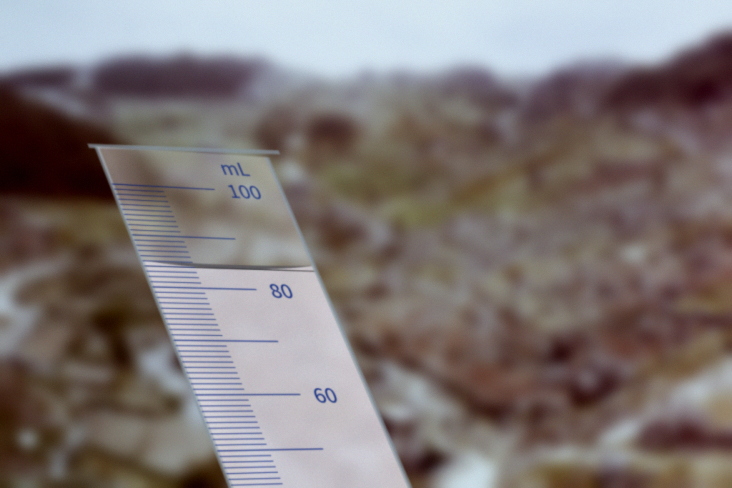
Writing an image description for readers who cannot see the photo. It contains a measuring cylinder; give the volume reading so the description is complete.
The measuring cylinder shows 84 mL
